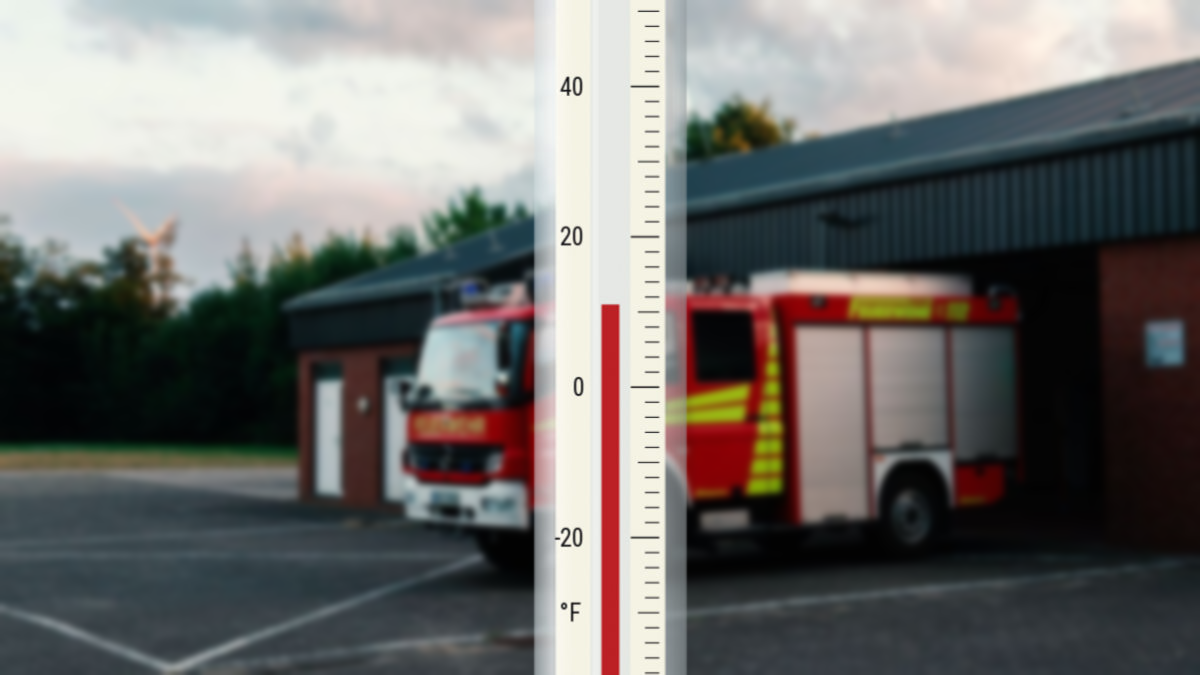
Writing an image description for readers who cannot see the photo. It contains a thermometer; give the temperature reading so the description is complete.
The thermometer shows 11 °F
